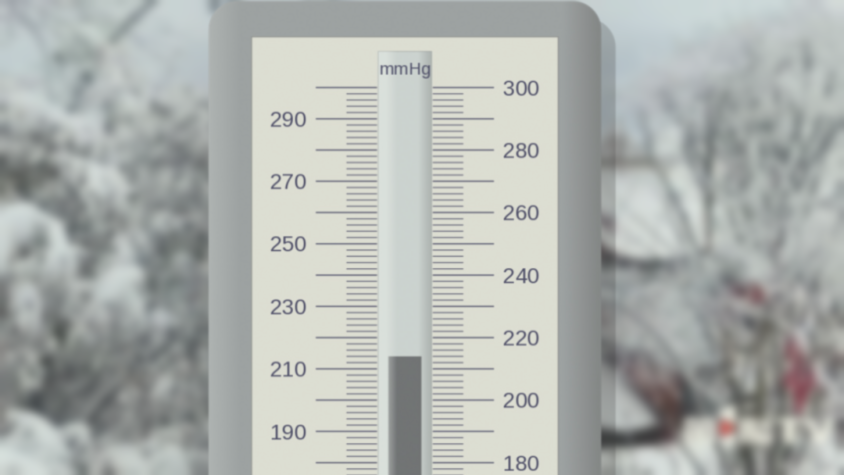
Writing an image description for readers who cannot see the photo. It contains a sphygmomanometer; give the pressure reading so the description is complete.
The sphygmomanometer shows 214 mmHg
